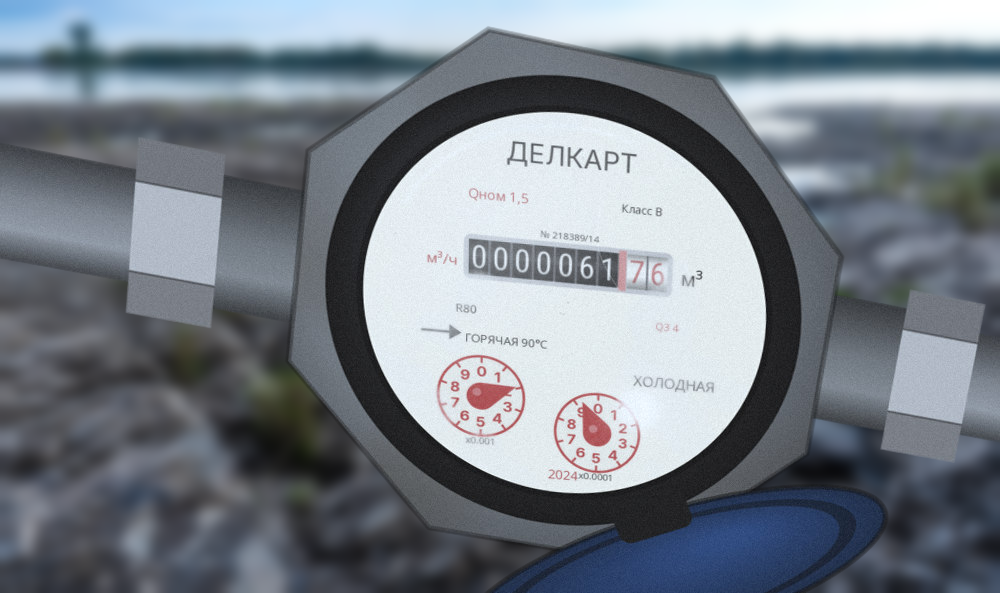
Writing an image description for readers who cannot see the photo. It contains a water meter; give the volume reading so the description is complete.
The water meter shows 61.7619 m³
